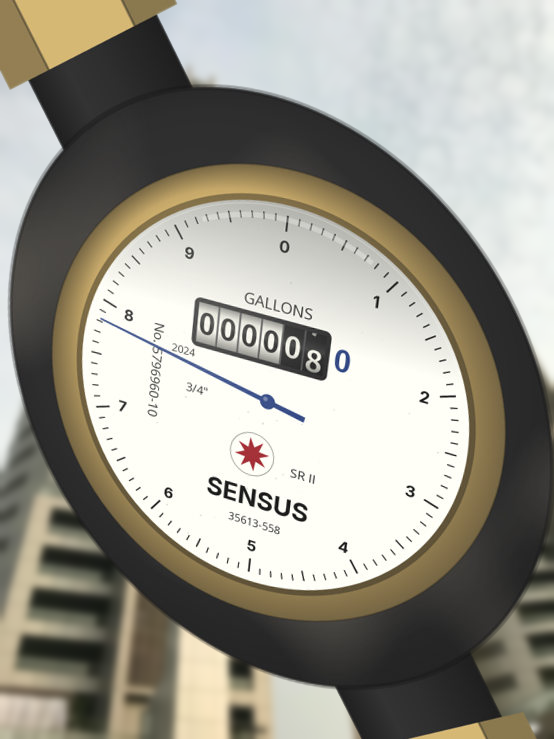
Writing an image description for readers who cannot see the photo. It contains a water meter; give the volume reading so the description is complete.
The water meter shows 77.8 gal
